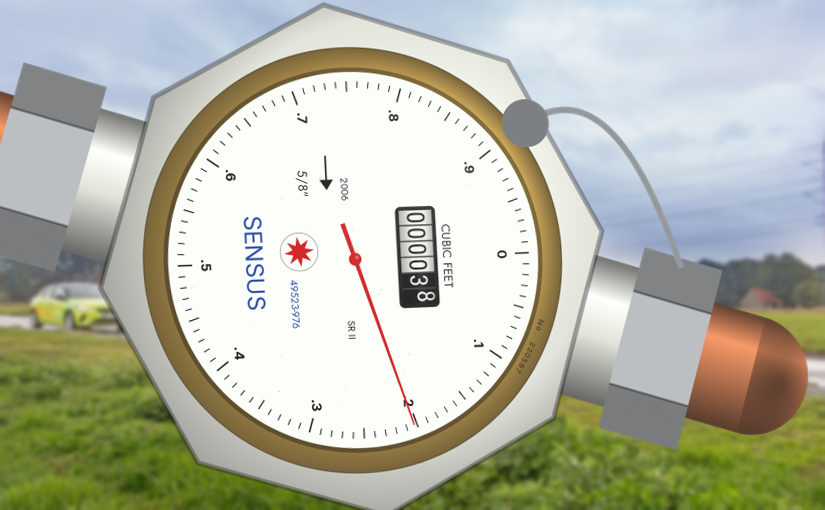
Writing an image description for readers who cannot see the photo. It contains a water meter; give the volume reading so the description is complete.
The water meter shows 38.20 ft³
